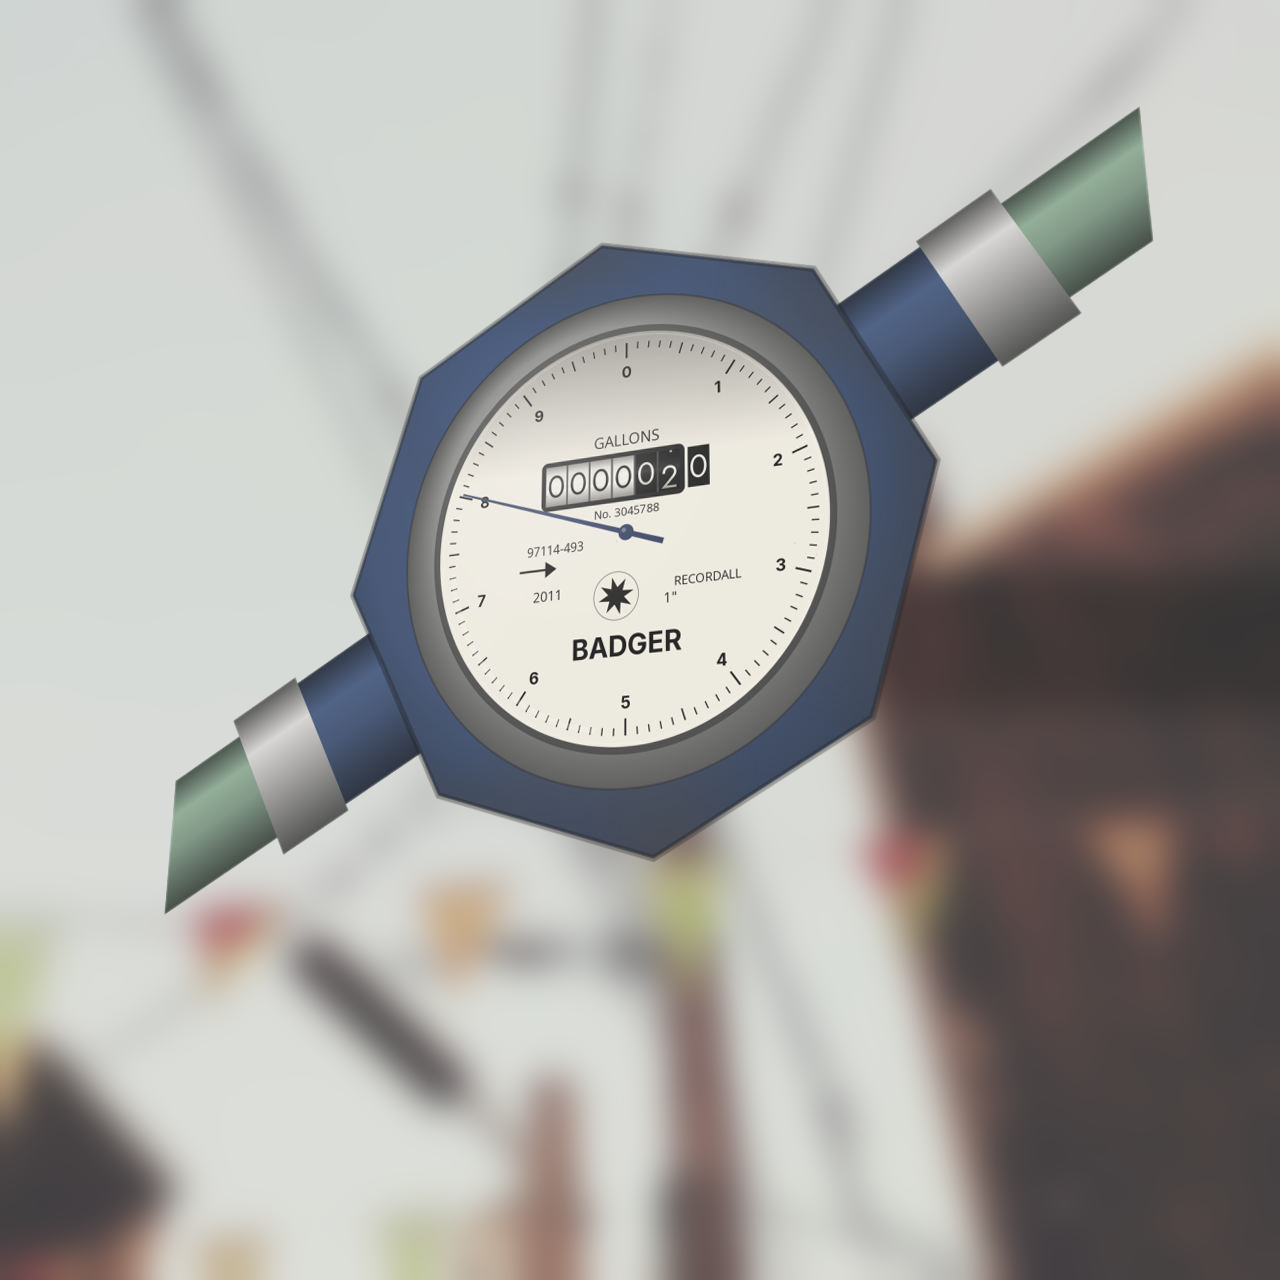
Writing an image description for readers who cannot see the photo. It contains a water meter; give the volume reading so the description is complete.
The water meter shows 18.0 gal
